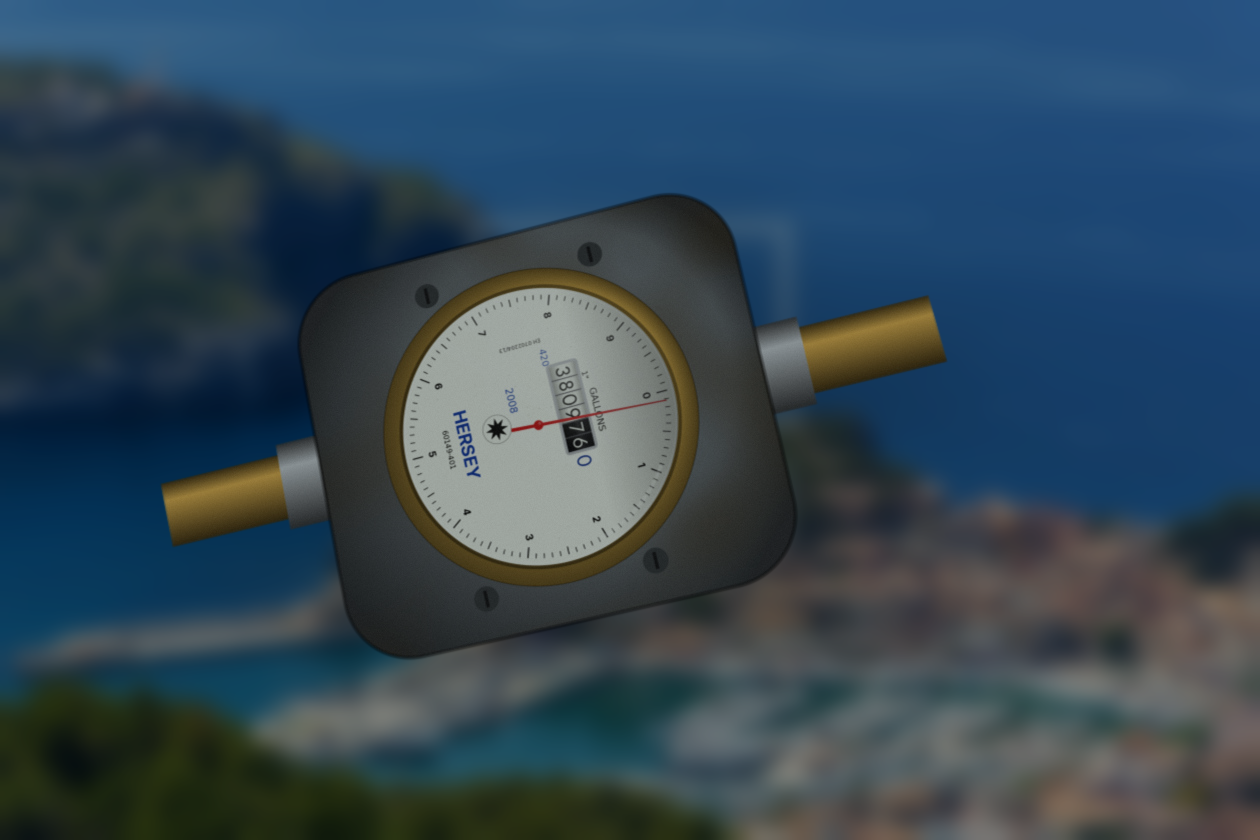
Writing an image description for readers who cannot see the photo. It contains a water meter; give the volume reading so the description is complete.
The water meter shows 3809760.1 gal
